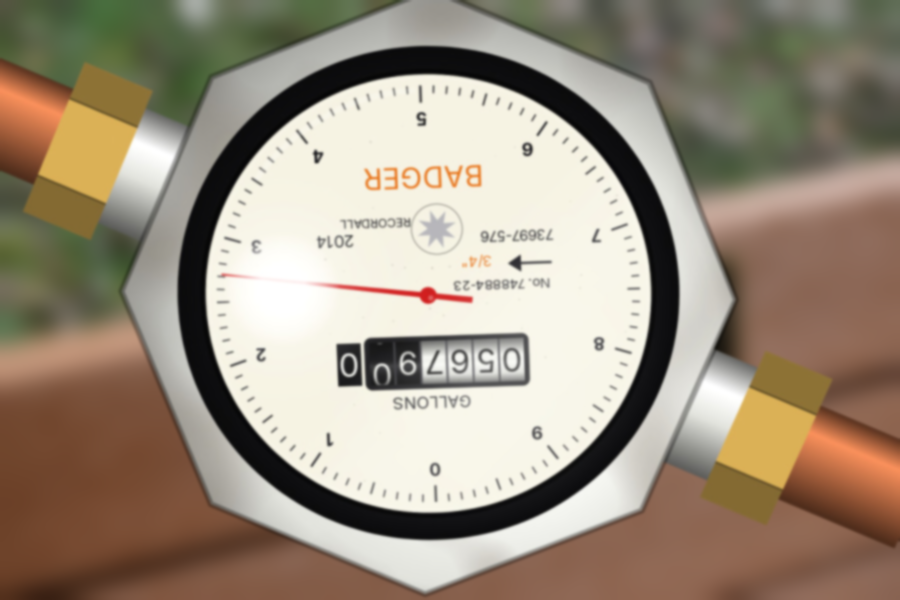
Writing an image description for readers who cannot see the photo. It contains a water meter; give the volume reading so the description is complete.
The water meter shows 567902.7 gal
